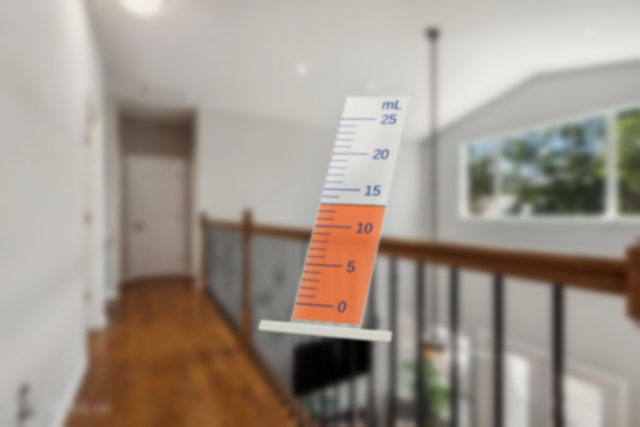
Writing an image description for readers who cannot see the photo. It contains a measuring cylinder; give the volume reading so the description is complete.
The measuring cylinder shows 13 mL
